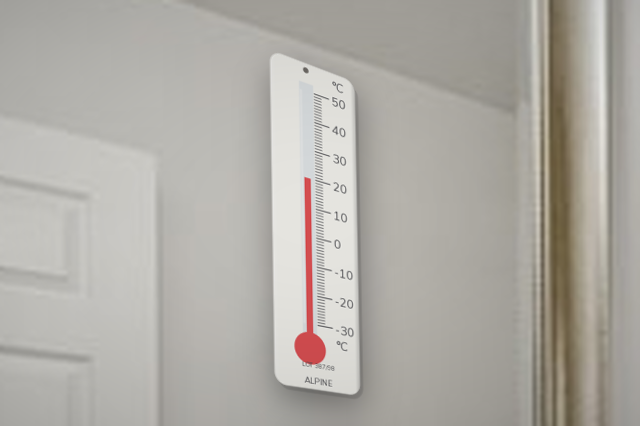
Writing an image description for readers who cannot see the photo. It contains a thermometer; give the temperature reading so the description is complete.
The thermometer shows 20 °C
